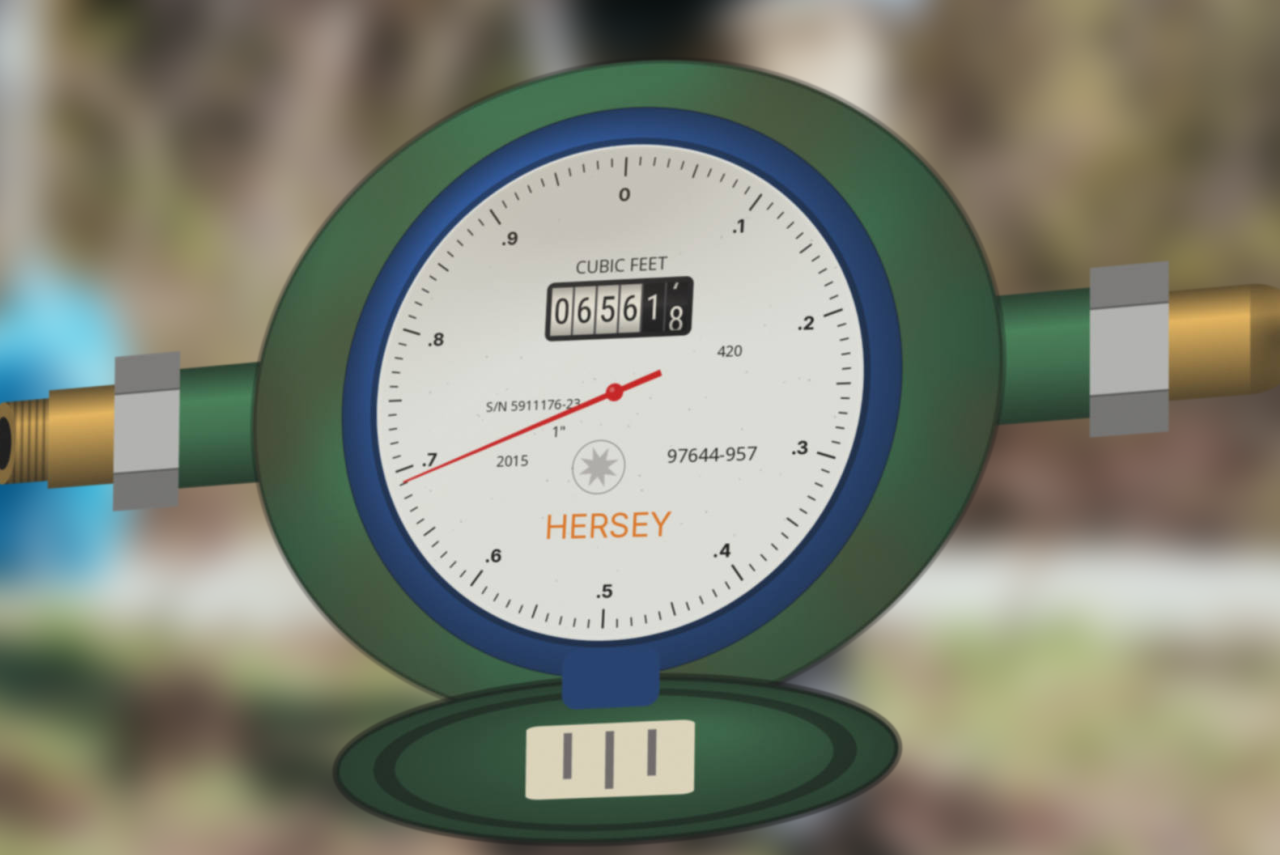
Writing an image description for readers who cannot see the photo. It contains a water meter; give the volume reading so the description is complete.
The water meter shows 65617.69 ft³
